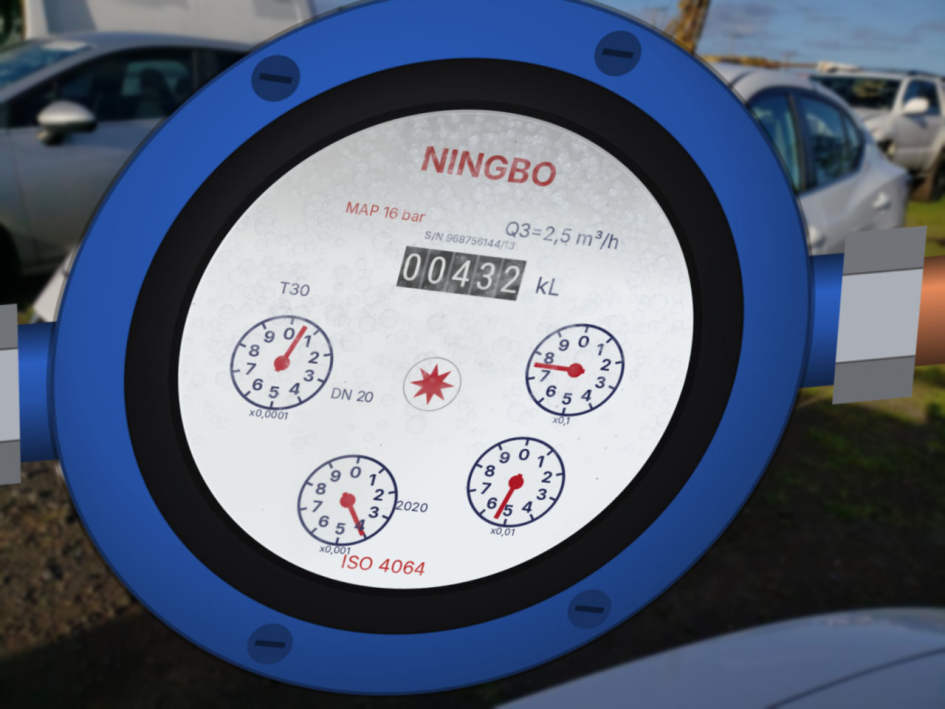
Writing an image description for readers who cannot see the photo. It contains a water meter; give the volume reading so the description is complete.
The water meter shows 432.7540 kL
